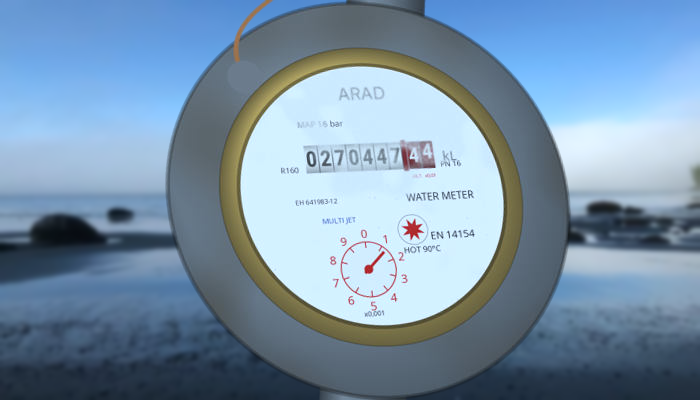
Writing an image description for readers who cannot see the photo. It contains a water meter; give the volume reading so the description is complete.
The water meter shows 270447.441 kL
